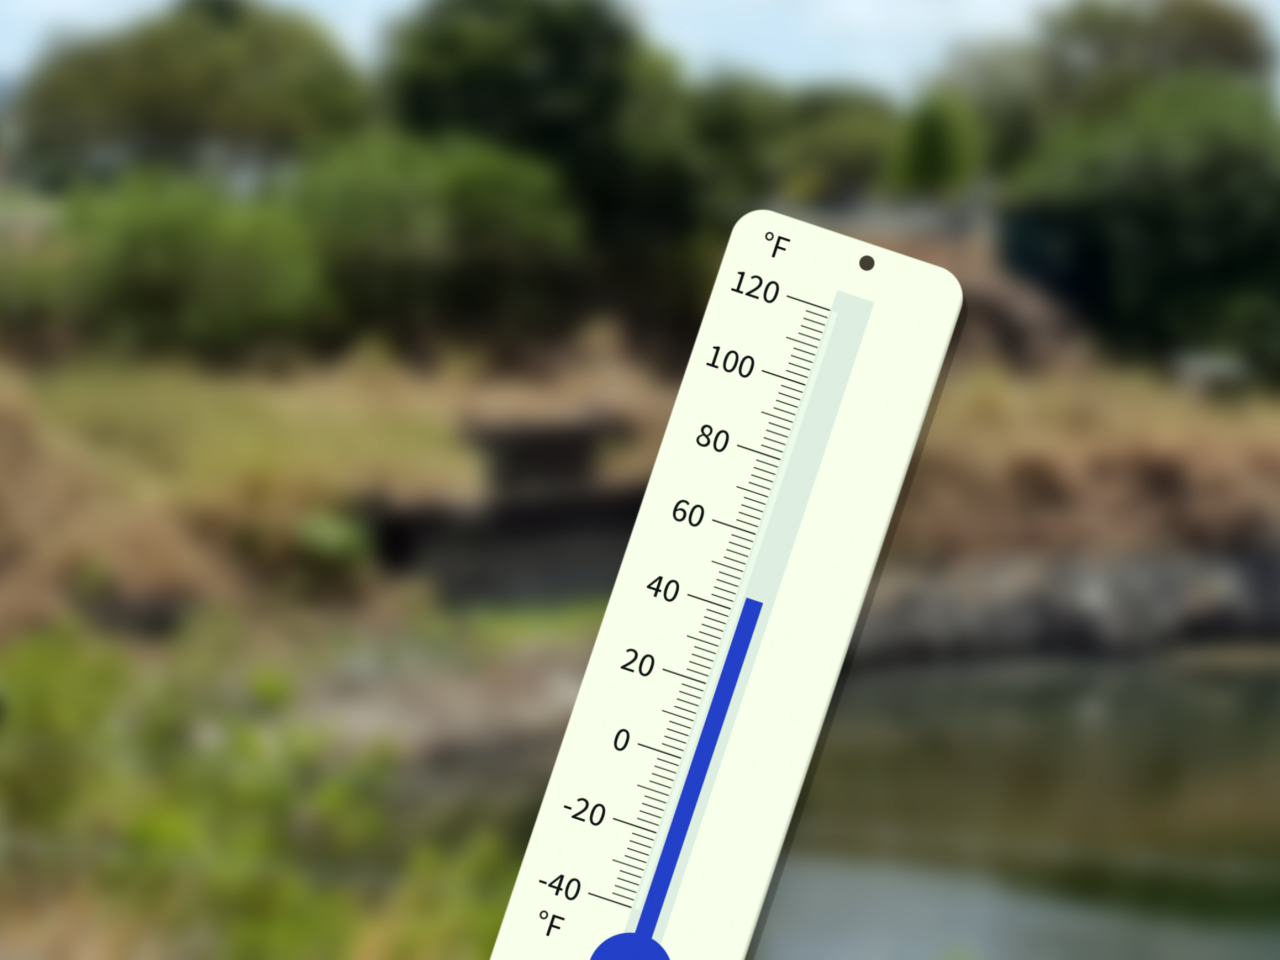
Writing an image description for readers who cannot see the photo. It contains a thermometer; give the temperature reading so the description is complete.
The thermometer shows 44 °F
